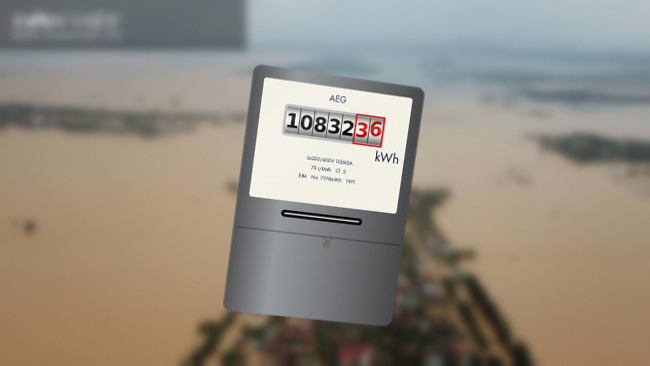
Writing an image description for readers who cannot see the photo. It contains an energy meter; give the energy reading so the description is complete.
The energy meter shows 10832.36 kWh
